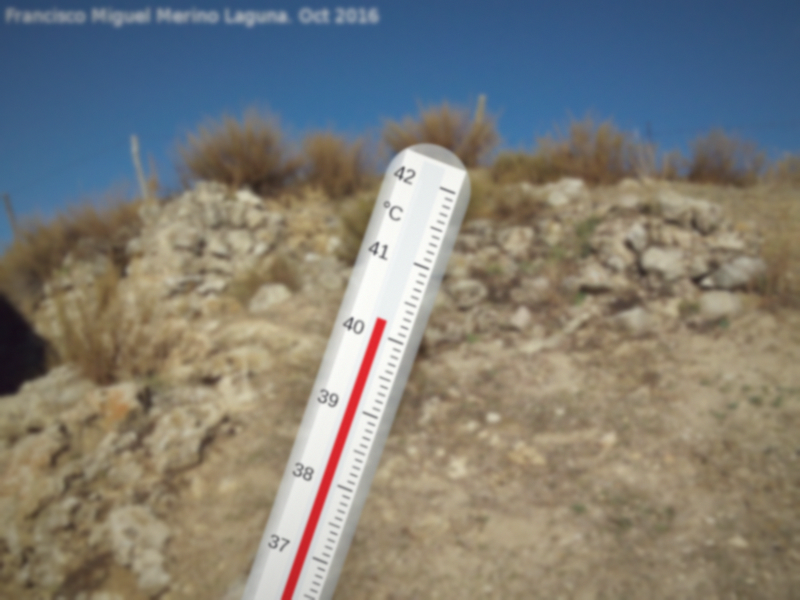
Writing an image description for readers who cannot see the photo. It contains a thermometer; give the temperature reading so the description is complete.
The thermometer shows 40.2 °C
